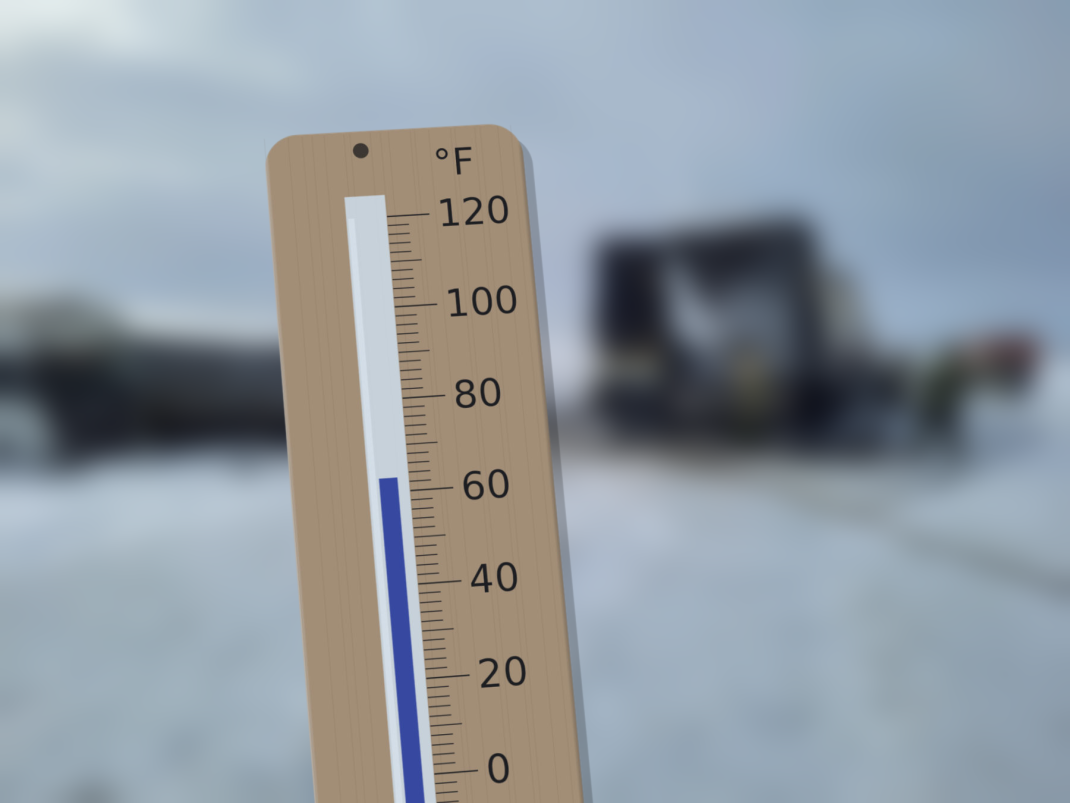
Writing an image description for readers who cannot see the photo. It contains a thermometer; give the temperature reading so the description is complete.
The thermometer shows 63 °F
